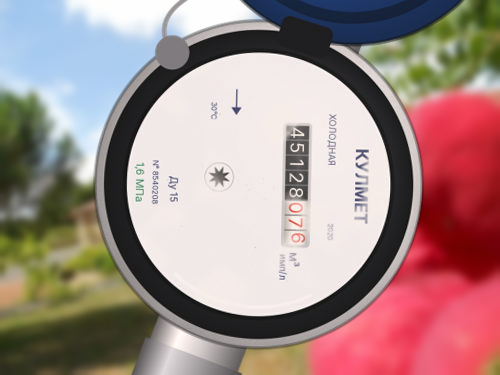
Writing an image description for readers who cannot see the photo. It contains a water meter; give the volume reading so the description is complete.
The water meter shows 45128.076 m³
